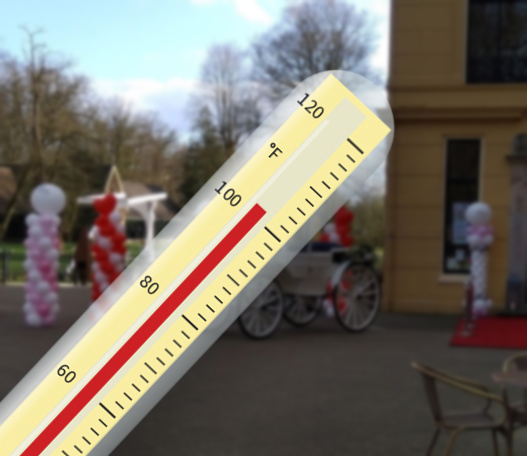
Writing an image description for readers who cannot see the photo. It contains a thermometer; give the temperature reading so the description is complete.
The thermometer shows 102 °F
